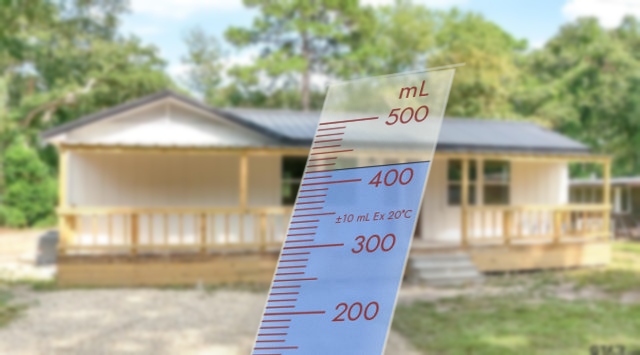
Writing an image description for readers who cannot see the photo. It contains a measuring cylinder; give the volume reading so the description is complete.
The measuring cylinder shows 420 mL
